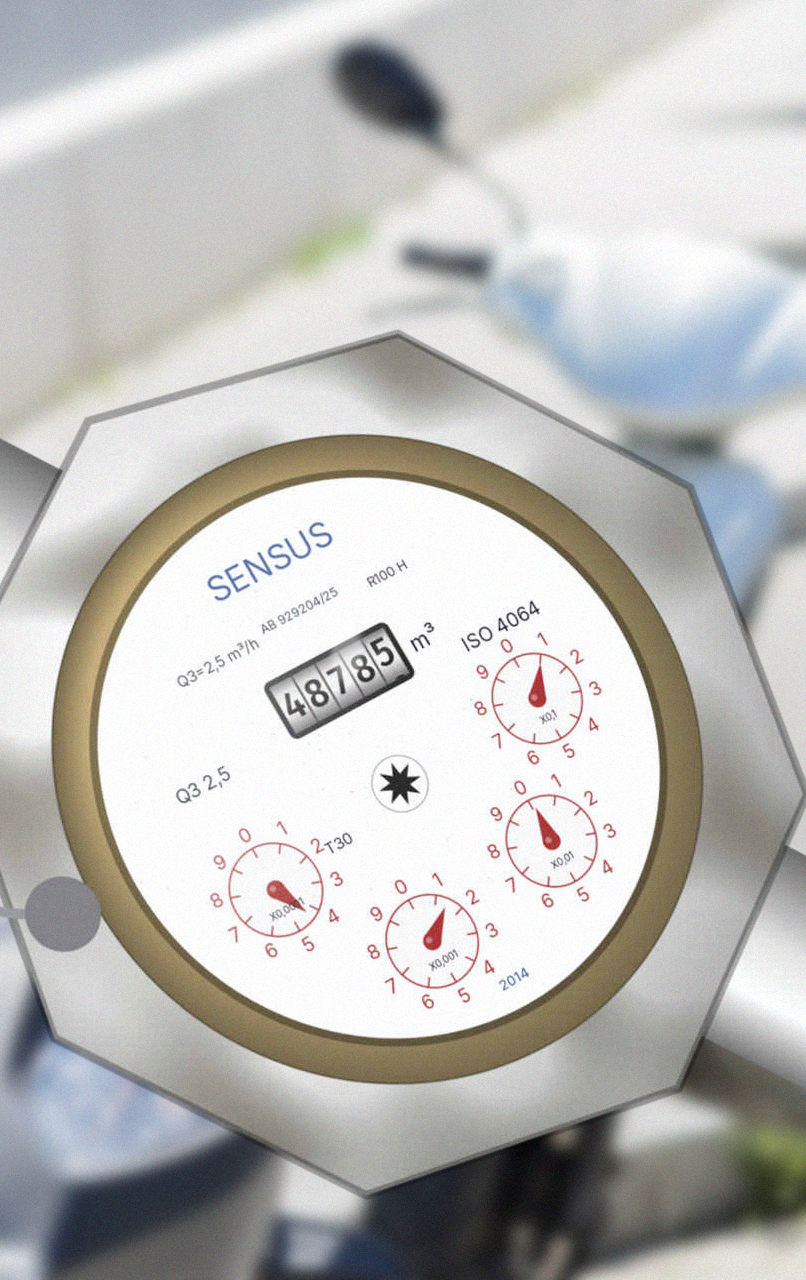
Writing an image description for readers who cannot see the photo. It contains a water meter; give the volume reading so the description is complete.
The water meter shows 48785.1014 m³
